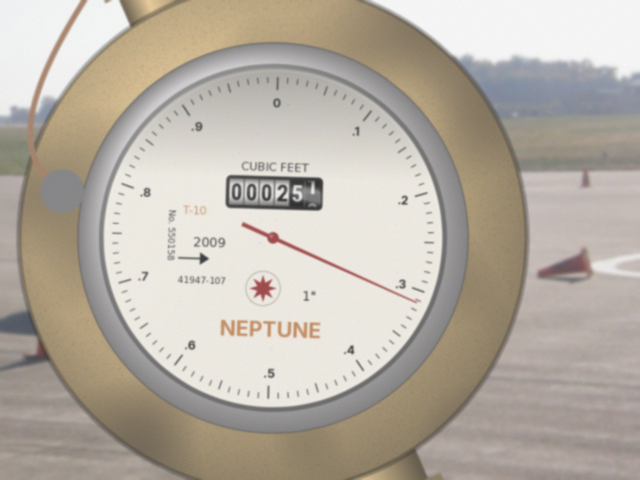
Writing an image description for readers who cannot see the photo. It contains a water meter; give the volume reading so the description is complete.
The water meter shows 251.31 ft³
